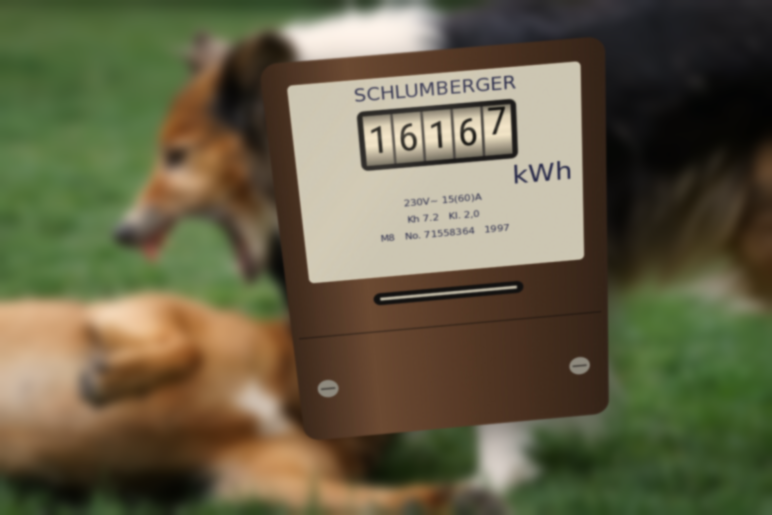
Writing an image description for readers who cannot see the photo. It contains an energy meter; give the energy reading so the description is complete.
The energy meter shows 16167 kWh
